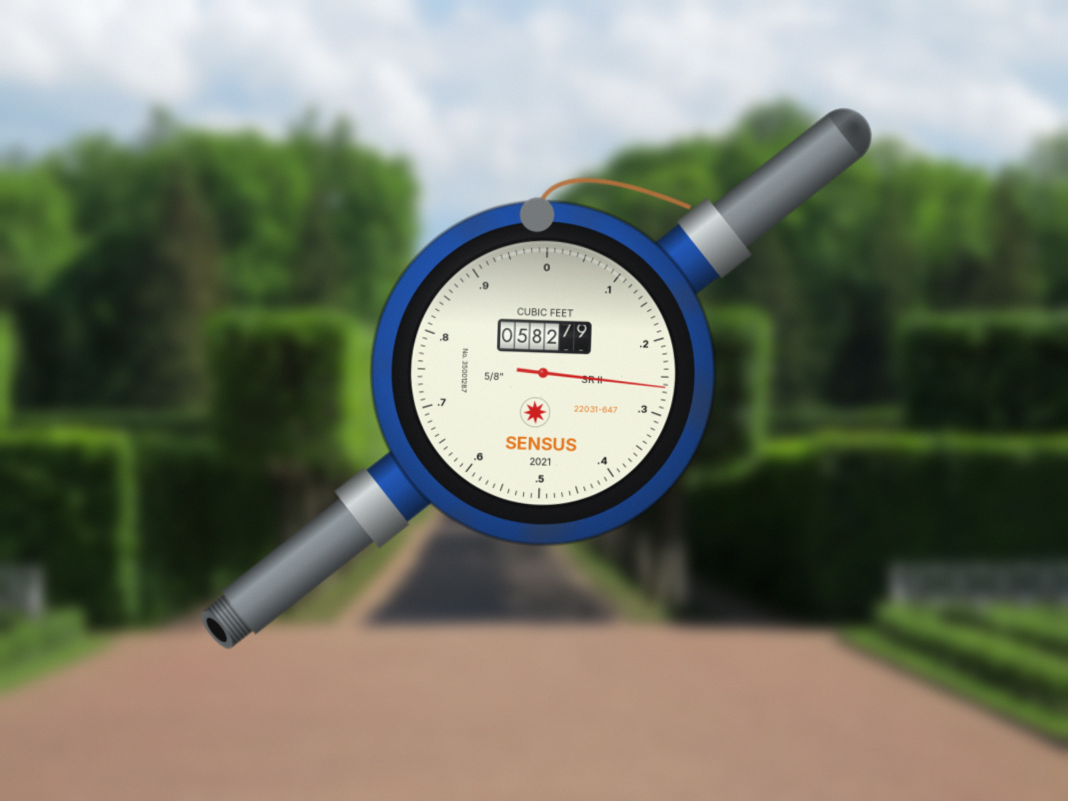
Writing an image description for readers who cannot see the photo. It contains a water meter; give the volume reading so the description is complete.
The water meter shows 58279.26 ft³
